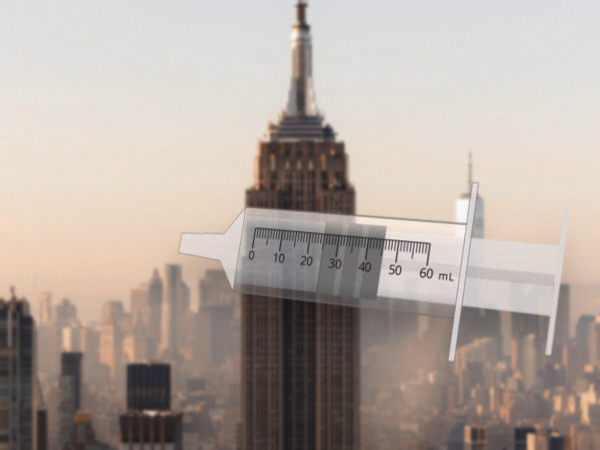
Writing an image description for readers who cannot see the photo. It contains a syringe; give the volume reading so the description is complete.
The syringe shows 25 mL
